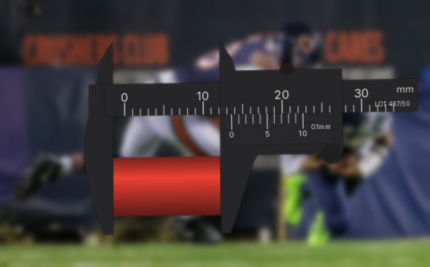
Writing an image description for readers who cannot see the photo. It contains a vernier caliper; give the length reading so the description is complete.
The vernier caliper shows 13.6 mm
